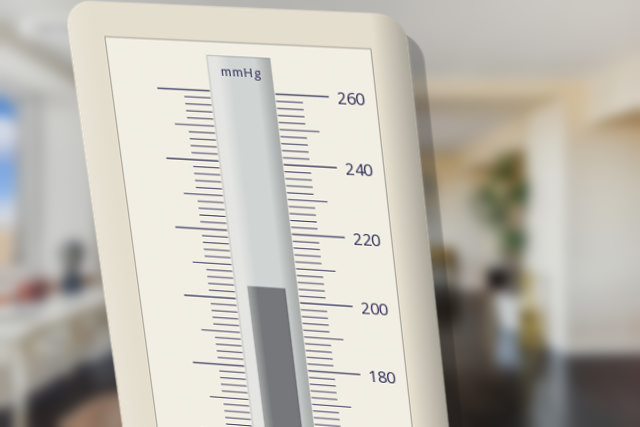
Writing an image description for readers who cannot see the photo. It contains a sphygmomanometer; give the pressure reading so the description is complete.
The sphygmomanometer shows 204 mmHg
